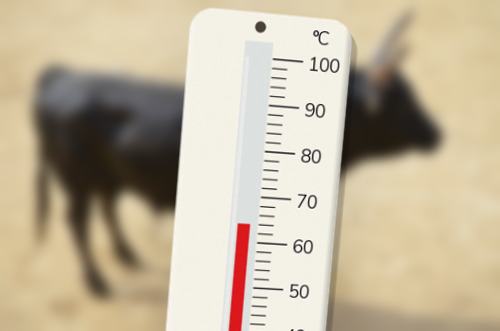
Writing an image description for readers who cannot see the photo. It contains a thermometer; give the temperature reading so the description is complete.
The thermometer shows 64 °C
